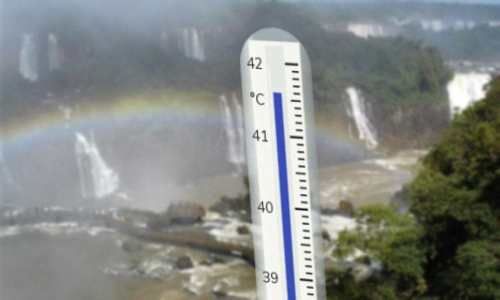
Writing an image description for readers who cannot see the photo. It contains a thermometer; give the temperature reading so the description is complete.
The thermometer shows 41.6 °C
